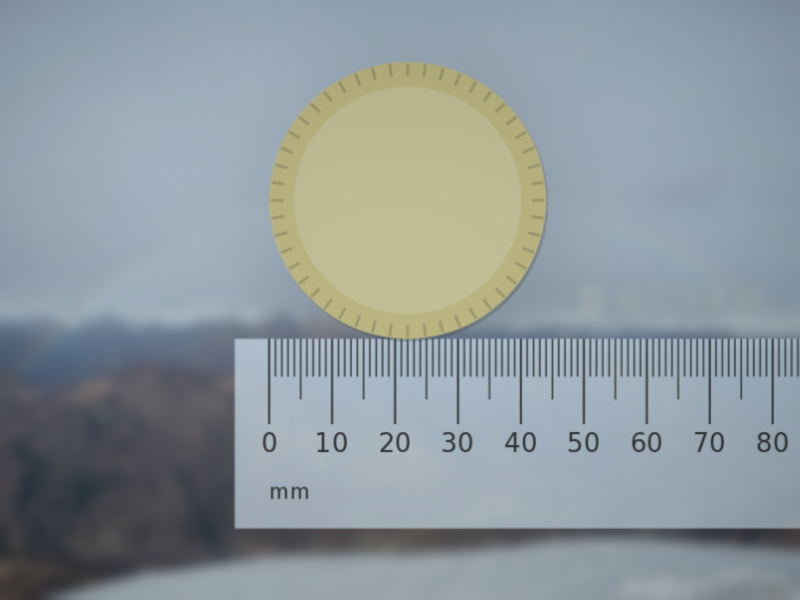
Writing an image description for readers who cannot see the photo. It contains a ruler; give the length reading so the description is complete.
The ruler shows 44 mm
